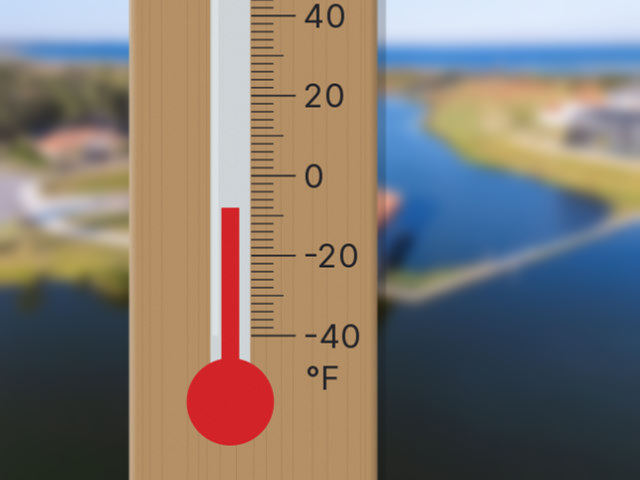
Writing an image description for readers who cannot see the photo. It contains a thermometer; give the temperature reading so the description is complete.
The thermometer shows -8 °F
